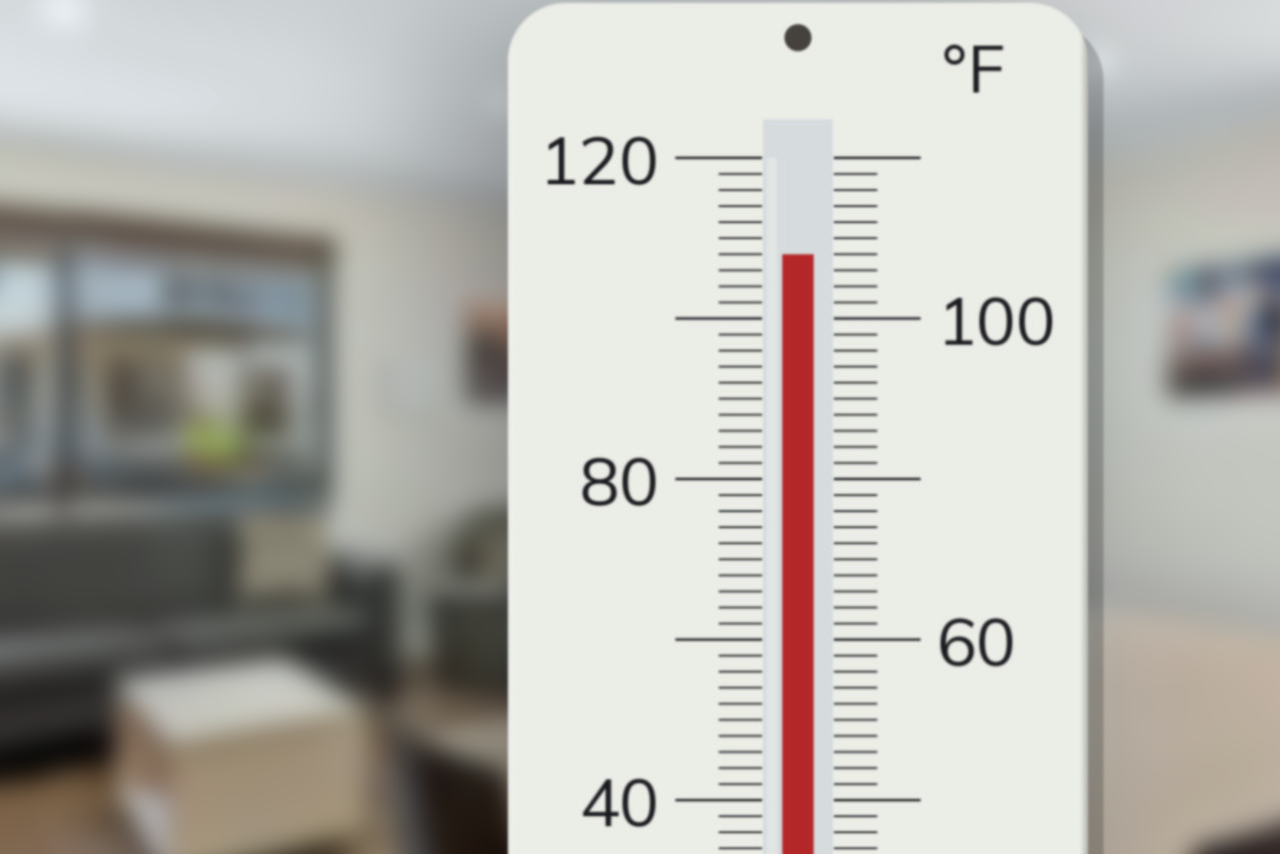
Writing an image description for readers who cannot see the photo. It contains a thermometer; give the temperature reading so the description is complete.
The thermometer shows 108 °F
